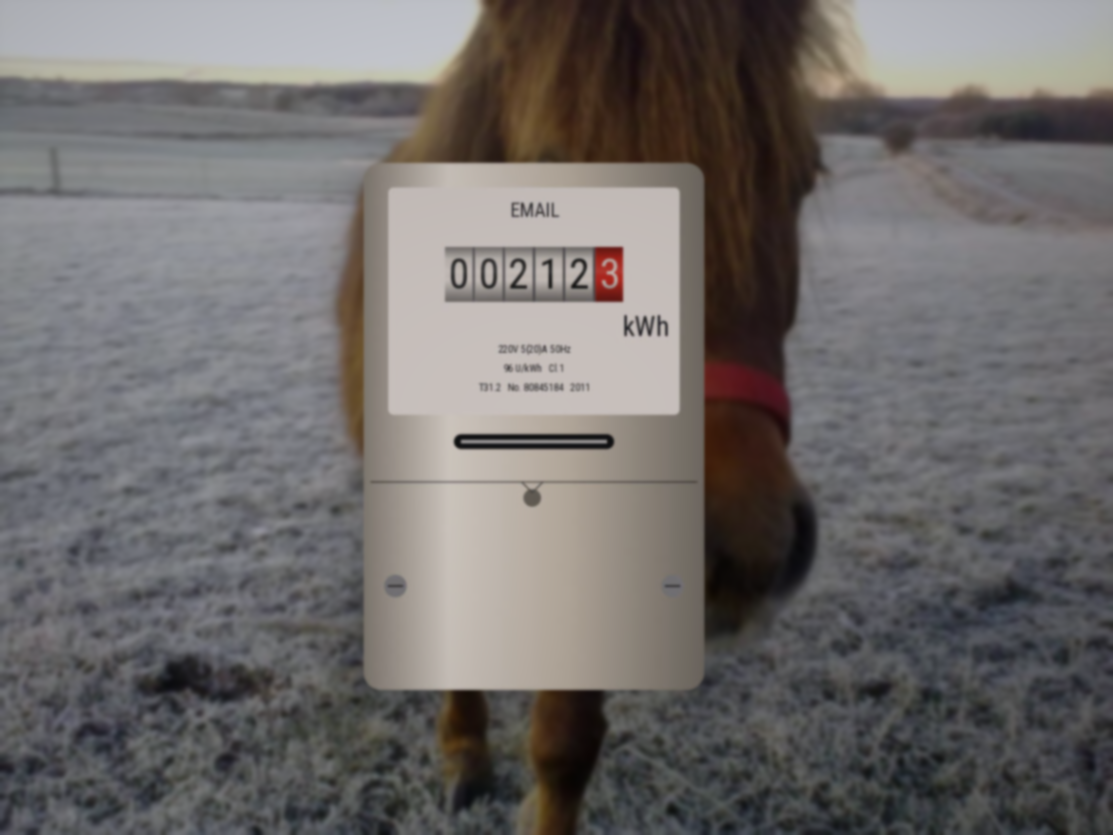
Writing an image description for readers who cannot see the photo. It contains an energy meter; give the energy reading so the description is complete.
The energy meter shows 212.3 kWh
